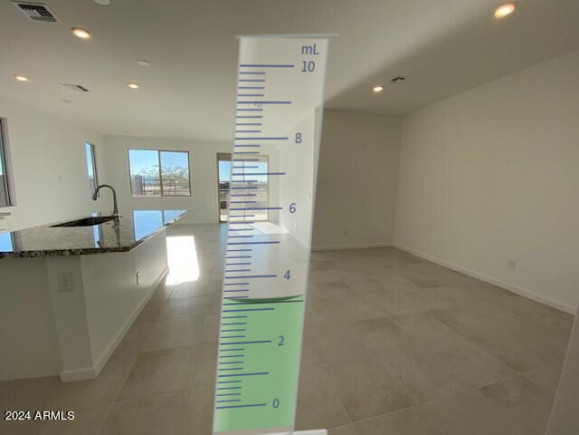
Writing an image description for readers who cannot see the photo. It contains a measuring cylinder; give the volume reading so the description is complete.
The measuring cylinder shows 3.2 mL
